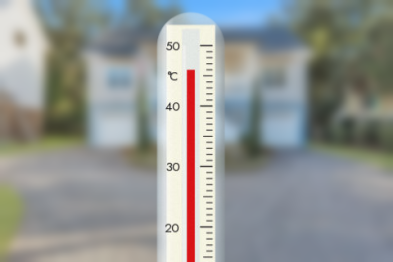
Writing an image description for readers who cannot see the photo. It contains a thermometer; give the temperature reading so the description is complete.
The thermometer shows 46 °C
